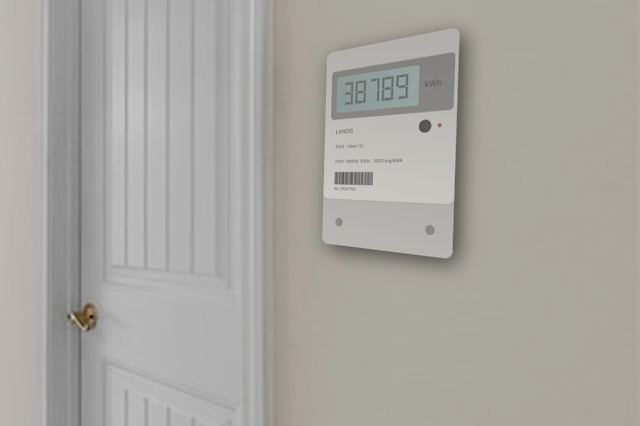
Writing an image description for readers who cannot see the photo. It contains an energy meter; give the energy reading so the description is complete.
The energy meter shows 38789 kWh
